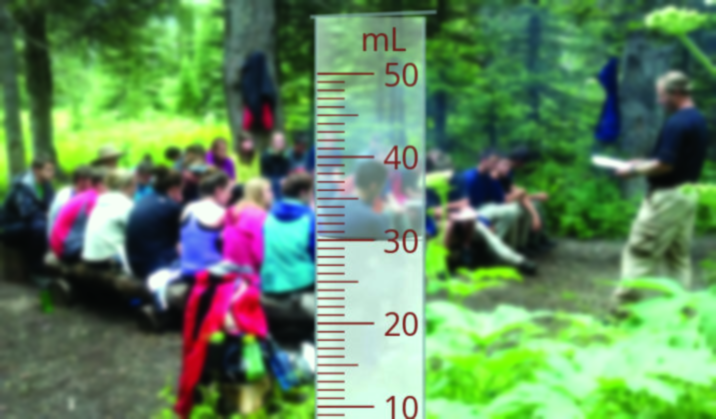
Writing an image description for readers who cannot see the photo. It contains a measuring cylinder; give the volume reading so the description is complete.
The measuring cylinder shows 30 mL
